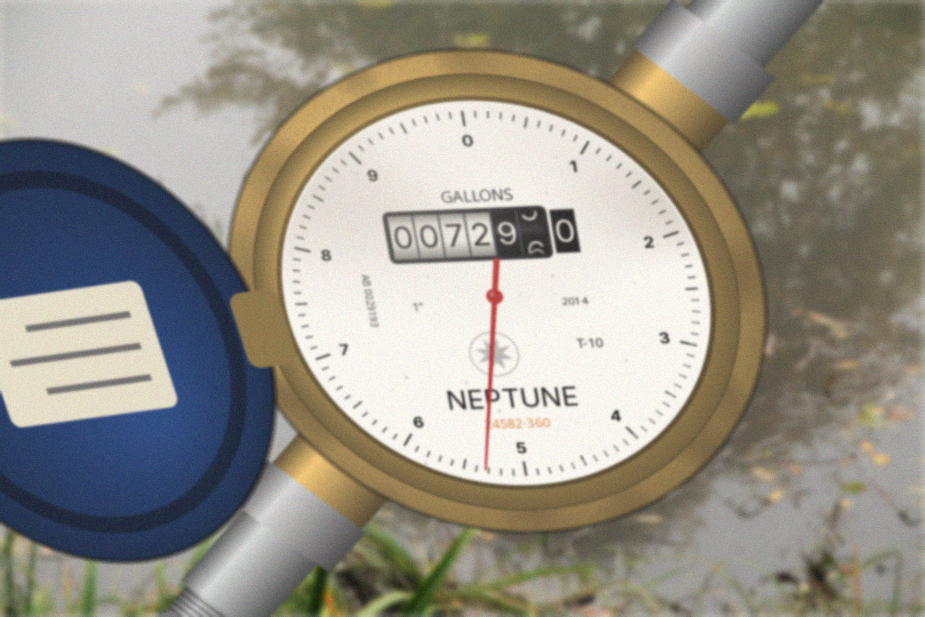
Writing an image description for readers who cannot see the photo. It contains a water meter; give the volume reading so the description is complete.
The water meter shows 72955.3 gal
